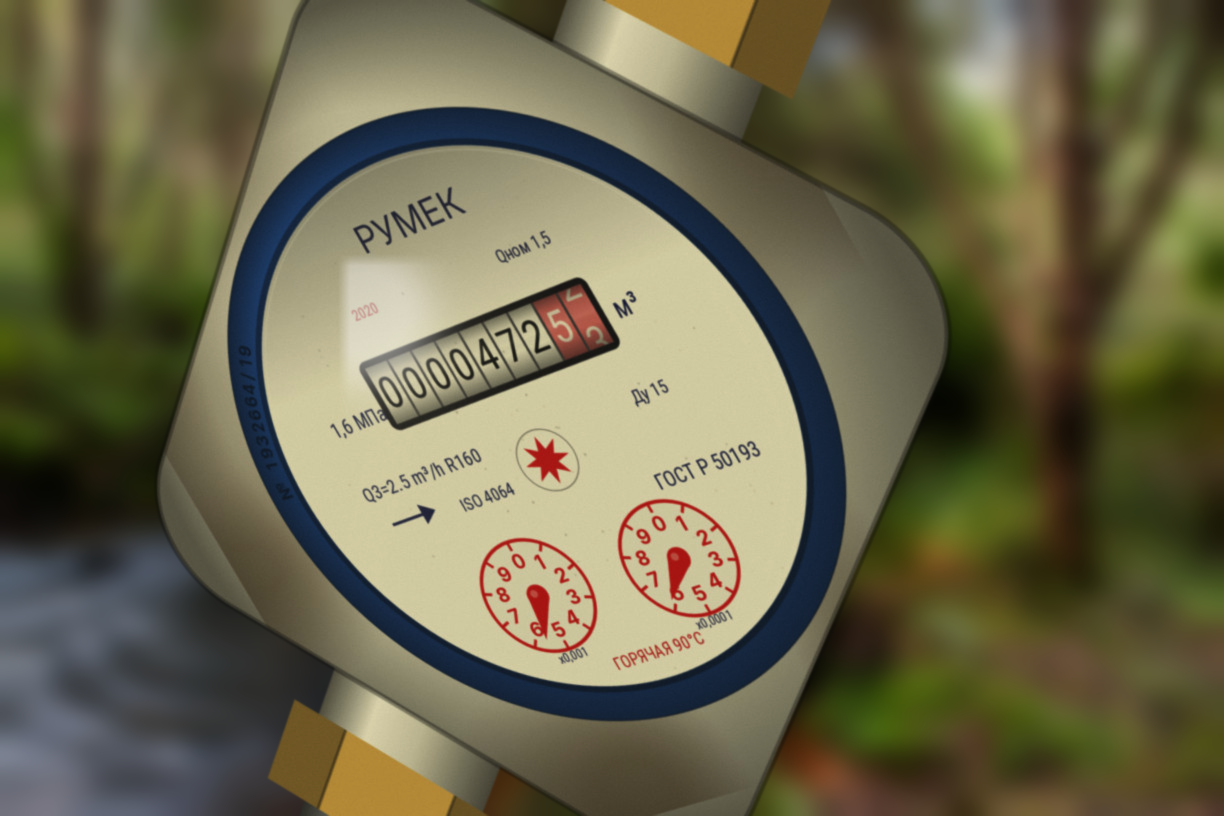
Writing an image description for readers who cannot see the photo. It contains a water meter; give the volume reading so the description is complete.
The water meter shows 472.5256 m³
